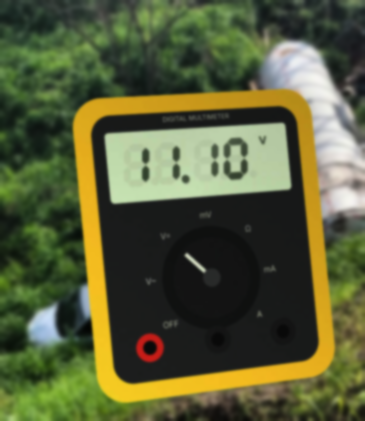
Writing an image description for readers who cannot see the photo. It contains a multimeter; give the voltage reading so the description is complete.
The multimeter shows 11.10 V
